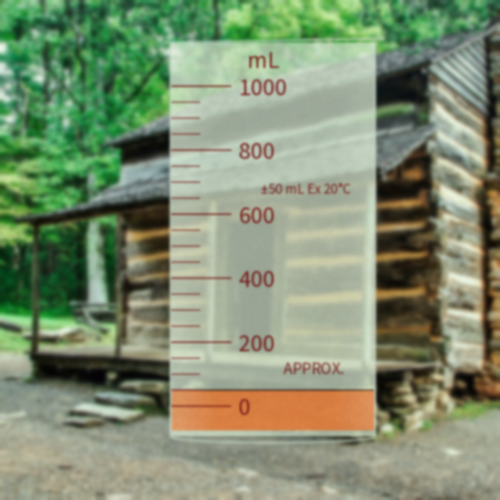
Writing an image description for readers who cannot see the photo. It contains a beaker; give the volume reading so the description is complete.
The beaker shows 50 mL
